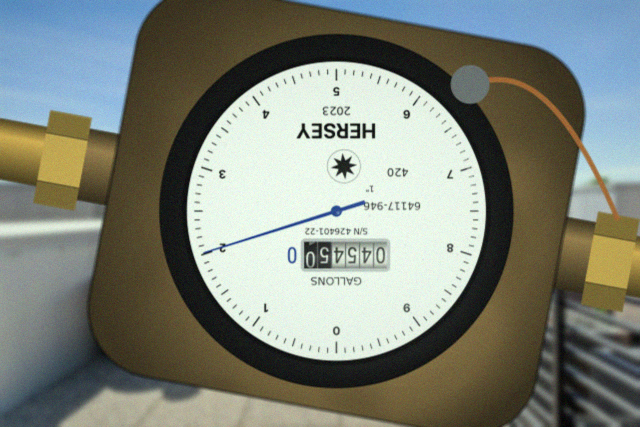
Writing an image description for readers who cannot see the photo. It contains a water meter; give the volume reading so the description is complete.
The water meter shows 454502.0 gal
